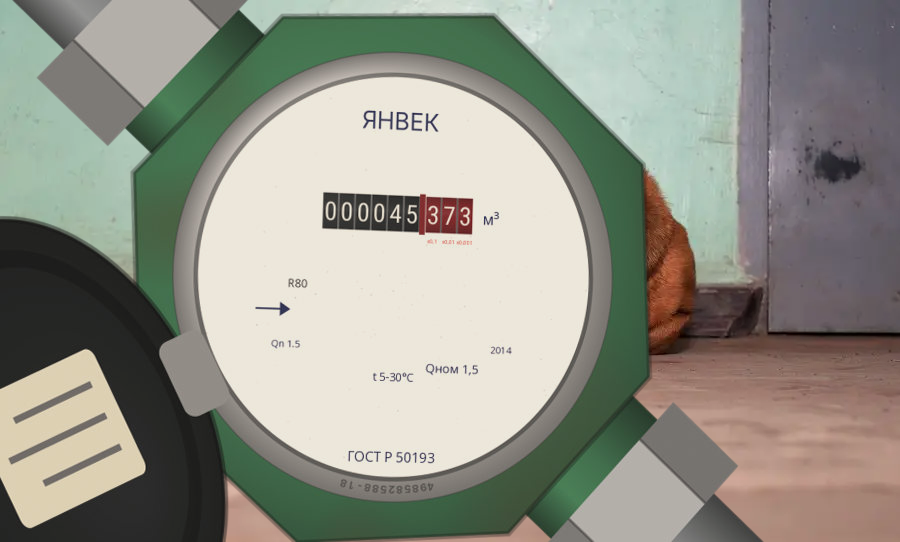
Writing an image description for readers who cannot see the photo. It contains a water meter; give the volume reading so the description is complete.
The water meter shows 45.373 m³
